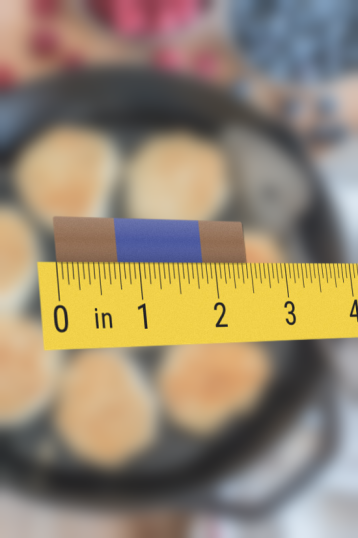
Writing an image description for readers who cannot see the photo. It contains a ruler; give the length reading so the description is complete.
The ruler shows 2.4375 in
